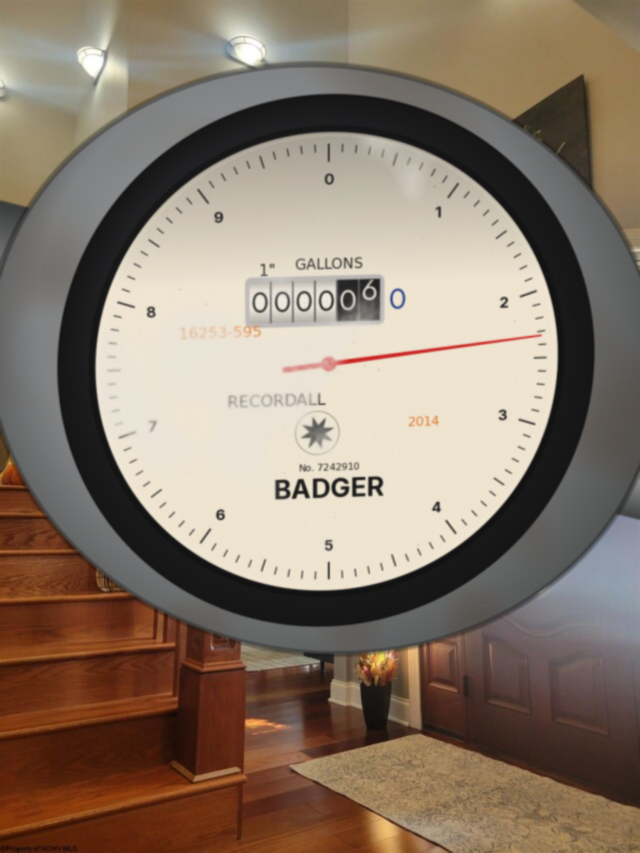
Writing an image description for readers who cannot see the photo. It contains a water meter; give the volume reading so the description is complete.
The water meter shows 62.3 gal
